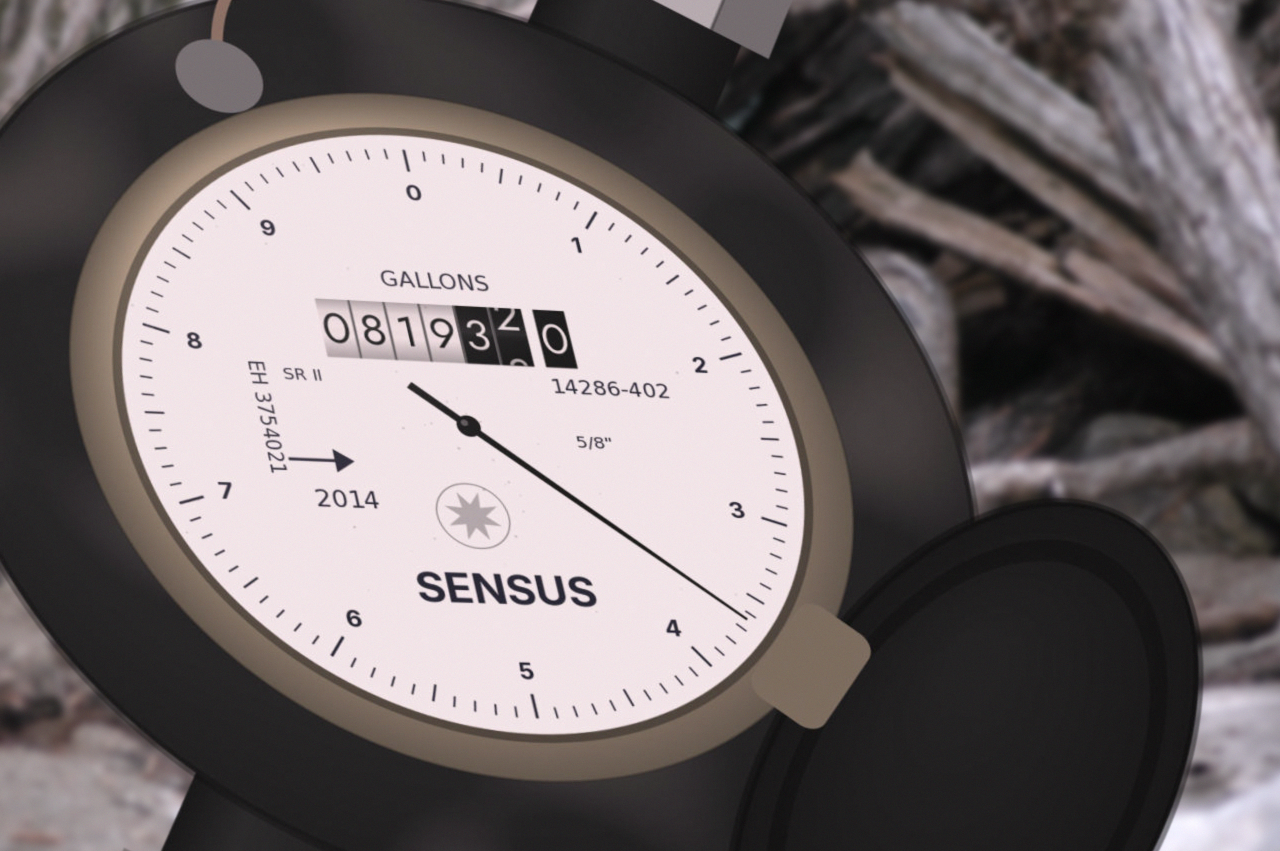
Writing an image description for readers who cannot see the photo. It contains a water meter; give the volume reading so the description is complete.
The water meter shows 819323.6 gal
